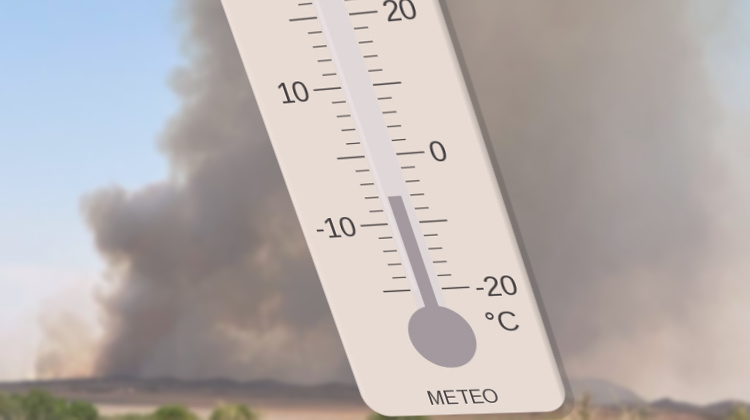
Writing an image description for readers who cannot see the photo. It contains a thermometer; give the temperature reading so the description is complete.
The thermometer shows -6 °C
